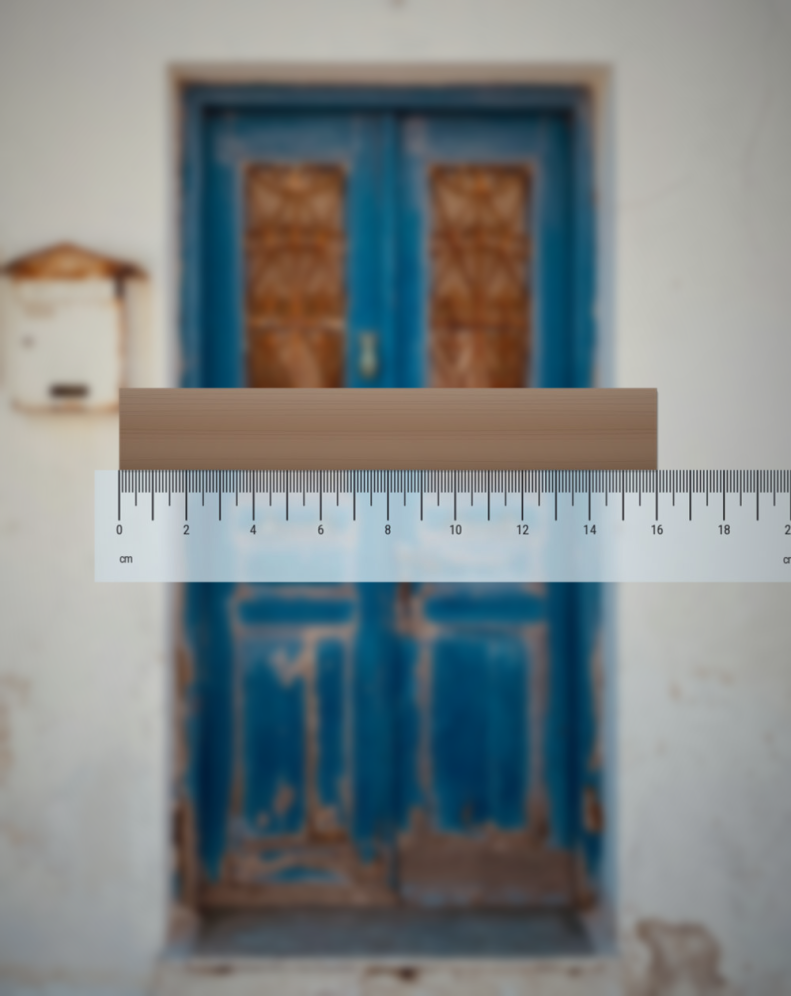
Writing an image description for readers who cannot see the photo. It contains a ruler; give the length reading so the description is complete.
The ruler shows 16 cm
